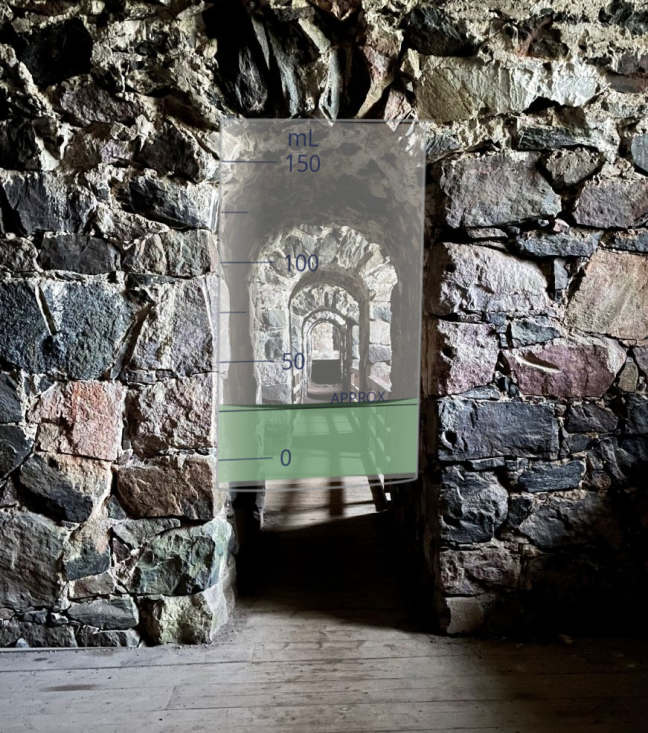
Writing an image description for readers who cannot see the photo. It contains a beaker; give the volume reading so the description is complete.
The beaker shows 25 mL
